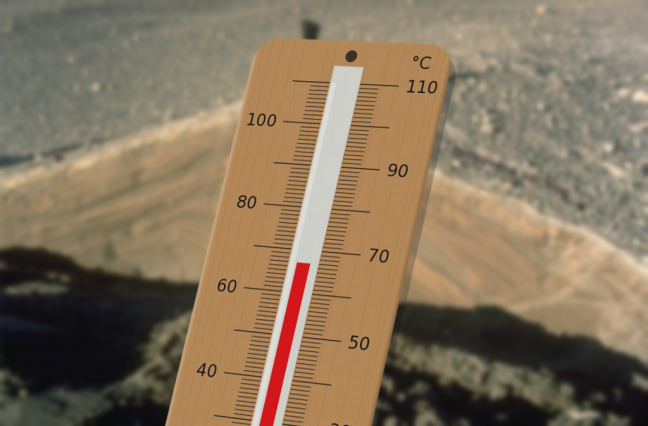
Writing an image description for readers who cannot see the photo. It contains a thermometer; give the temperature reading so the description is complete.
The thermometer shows 67 °C
